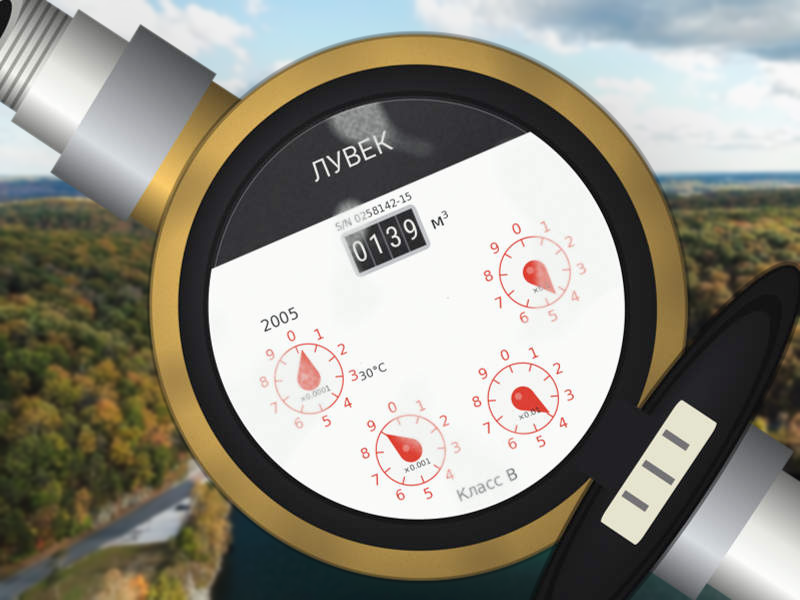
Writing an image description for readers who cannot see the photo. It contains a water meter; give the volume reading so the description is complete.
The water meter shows 139.4390 m³
